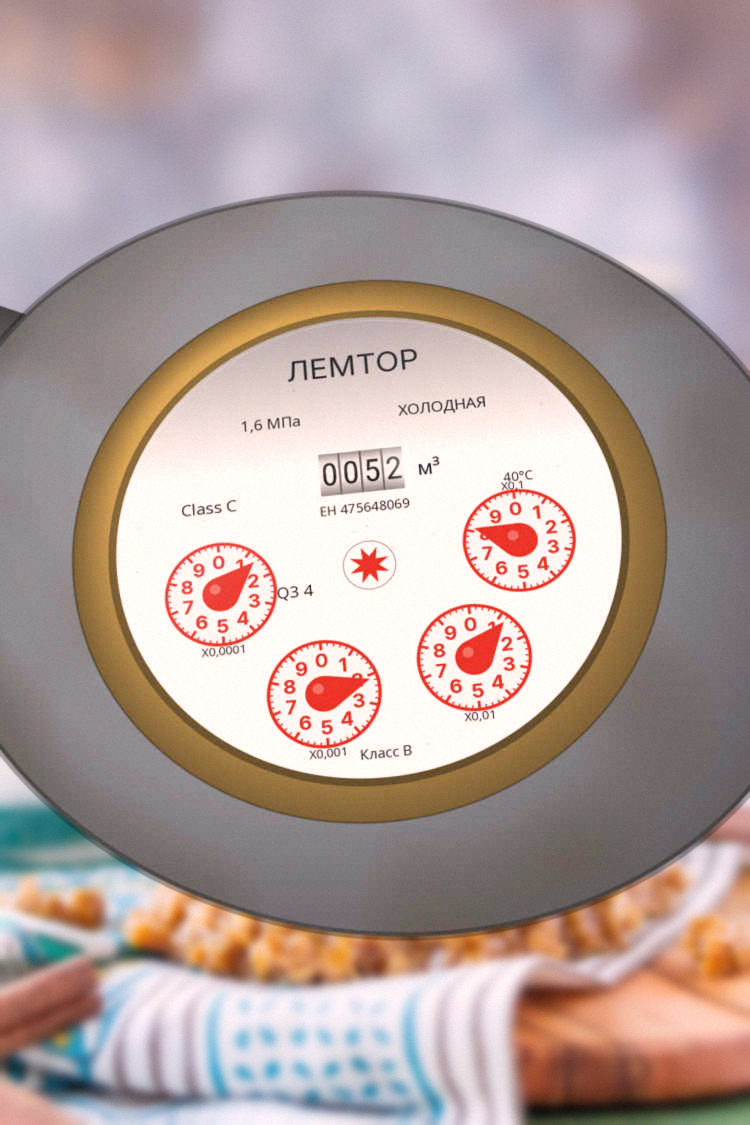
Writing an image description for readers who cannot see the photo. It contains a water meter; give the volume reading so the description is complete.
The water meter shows 52.8121 m³
